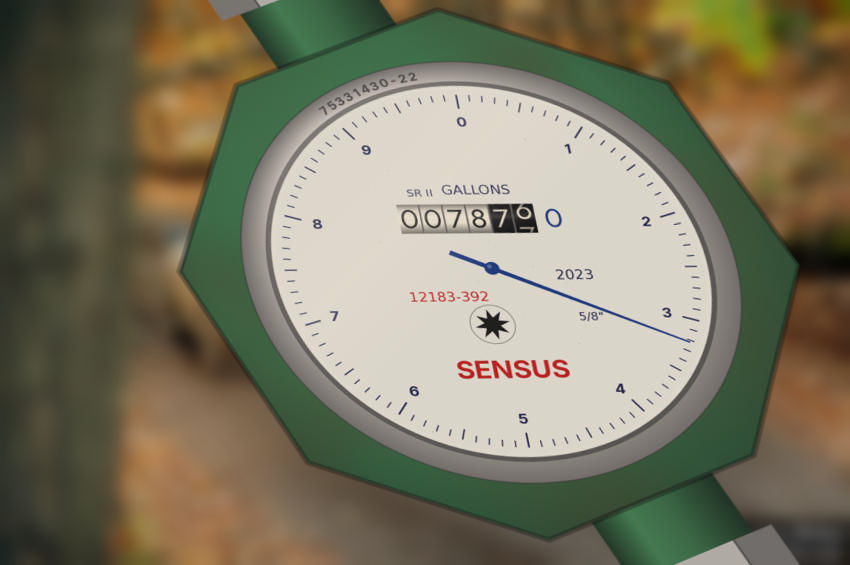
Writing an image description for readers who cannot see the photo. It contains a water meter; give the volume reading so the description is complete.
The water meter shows 78763.2 gal
